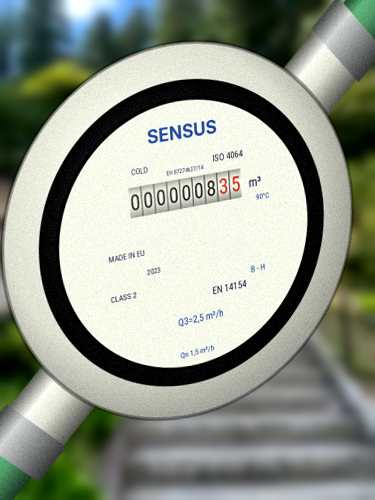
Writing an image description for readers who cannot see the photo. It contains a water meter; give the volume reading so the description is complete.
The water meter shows 8.35 m³
